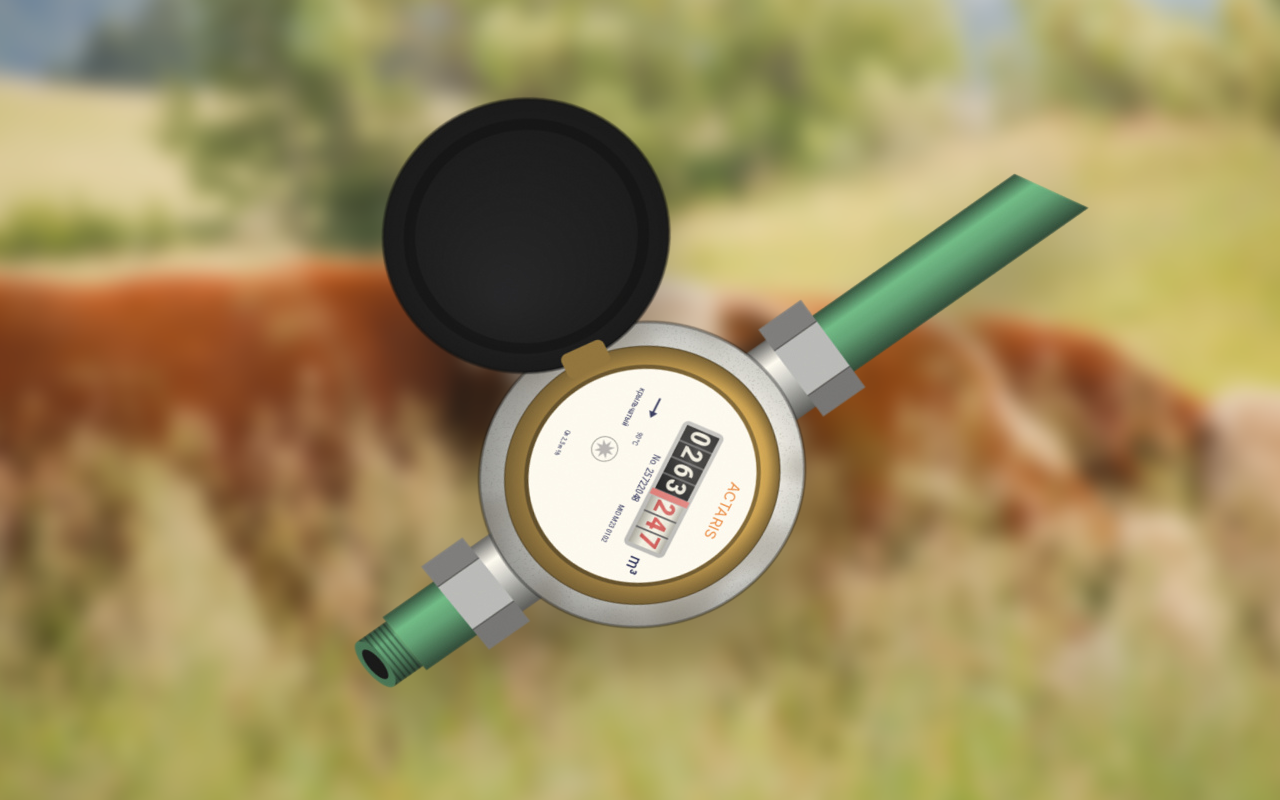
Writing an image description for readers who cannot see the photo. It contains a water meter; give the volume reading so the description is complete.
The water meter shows 263.247 m³
